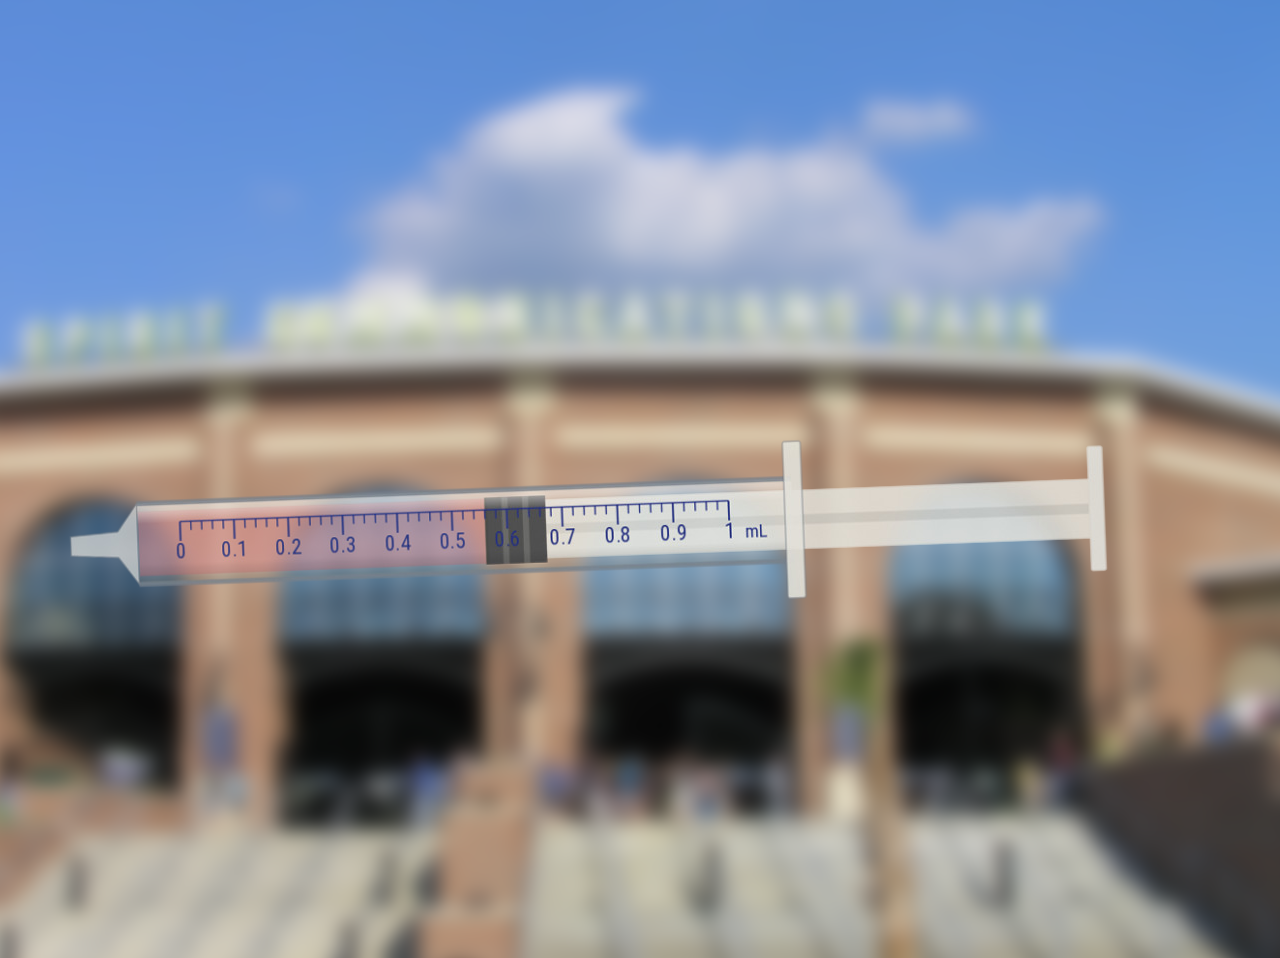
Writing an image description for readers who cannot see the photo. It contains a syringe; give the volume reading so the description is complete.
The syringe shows 0.56 mL
